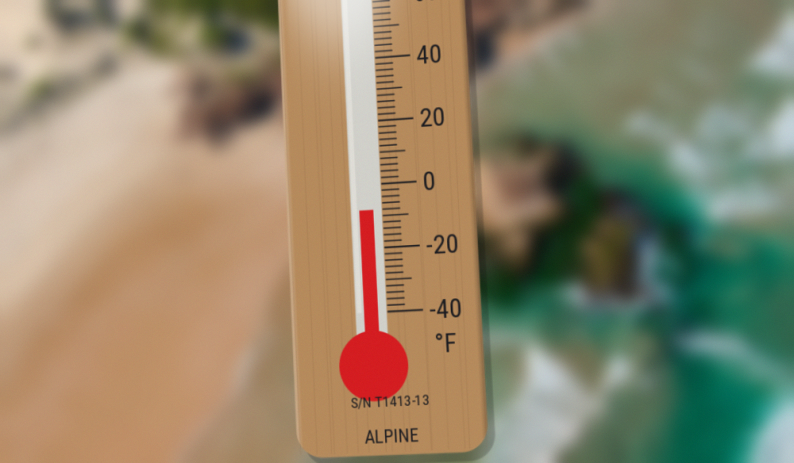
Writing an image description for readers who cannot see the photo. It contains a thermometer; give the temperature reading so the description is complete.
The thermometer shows -8 °F
